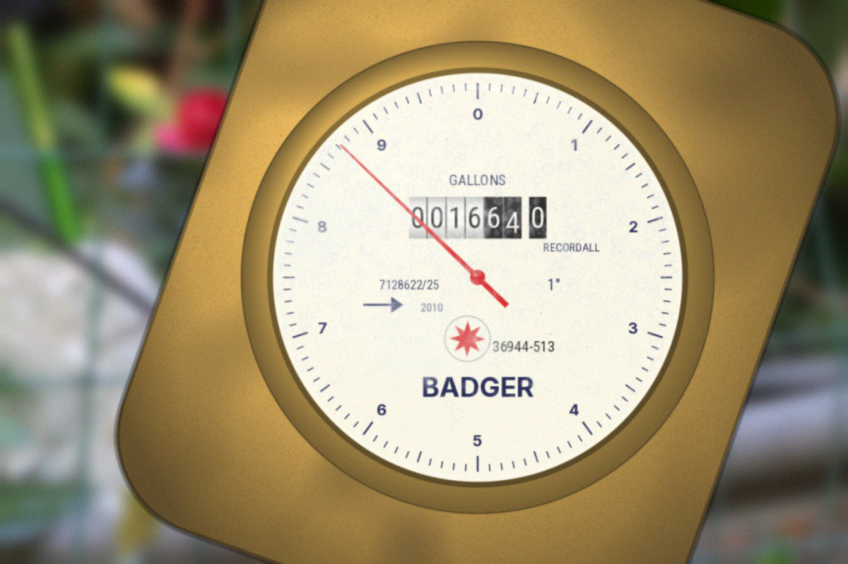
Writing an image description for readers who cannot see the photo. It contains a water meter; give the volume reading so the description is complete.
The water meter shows 16638.7 gal
